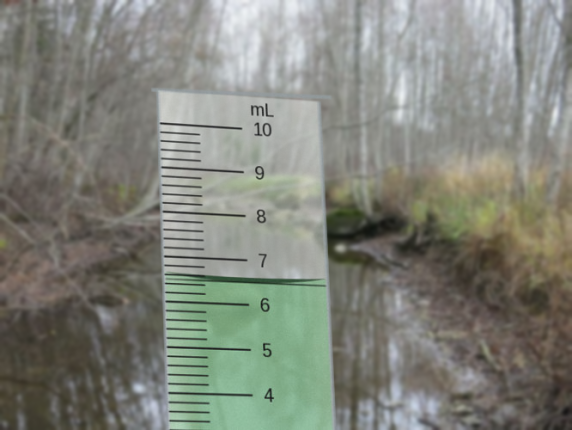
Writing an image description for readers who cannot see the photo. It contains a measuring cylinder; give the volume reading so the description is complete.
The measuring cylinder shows 6.5 mL
